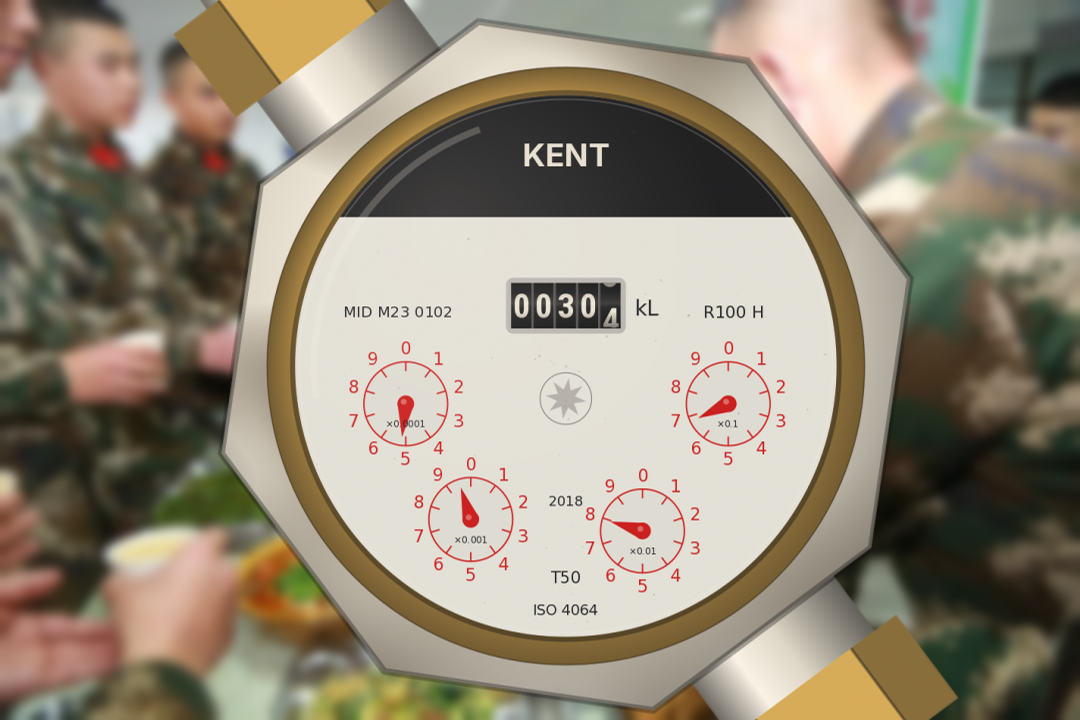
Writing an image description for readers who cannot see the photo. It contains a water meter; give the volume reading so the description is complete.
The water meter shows 303.6795 kL
